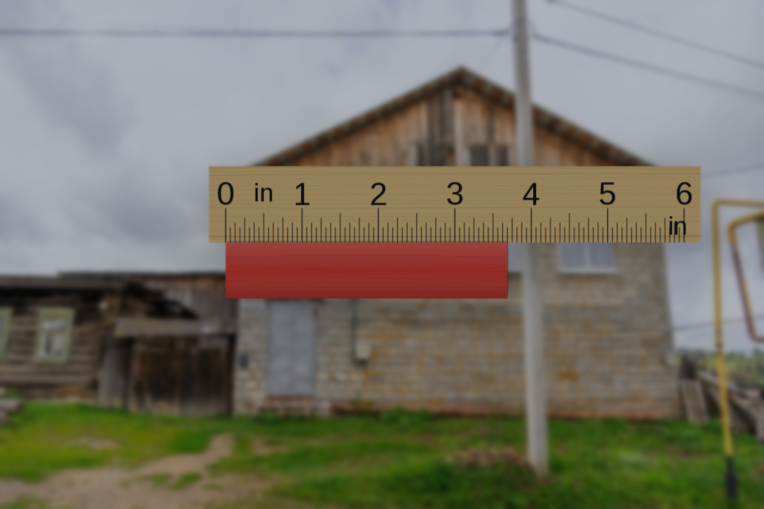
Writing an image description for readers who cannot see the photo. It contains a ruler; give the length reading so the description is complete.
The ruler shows 3.6875 in
